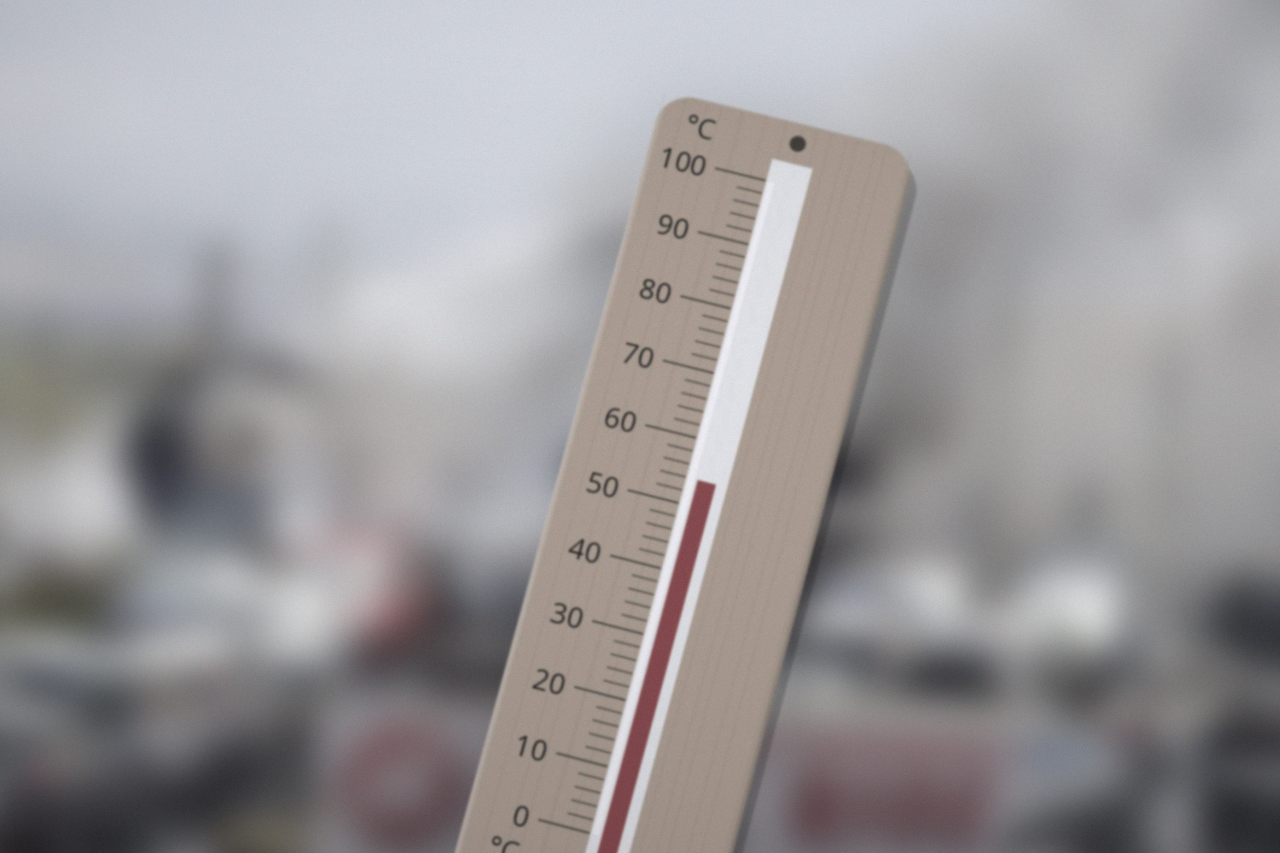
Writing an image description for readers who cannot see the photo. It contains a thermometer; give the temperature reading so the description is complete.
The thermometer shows 54 °C
